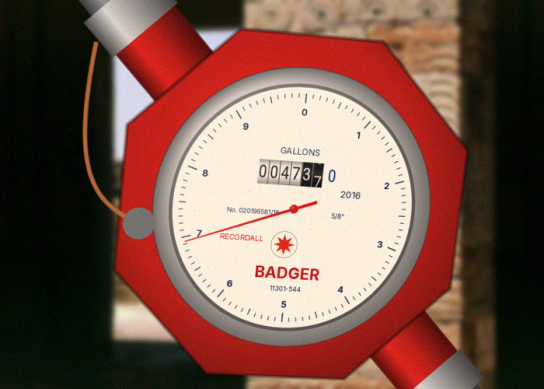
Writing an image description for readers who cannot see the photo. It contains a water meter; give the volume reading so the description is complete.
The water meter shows 47366.9 gal
